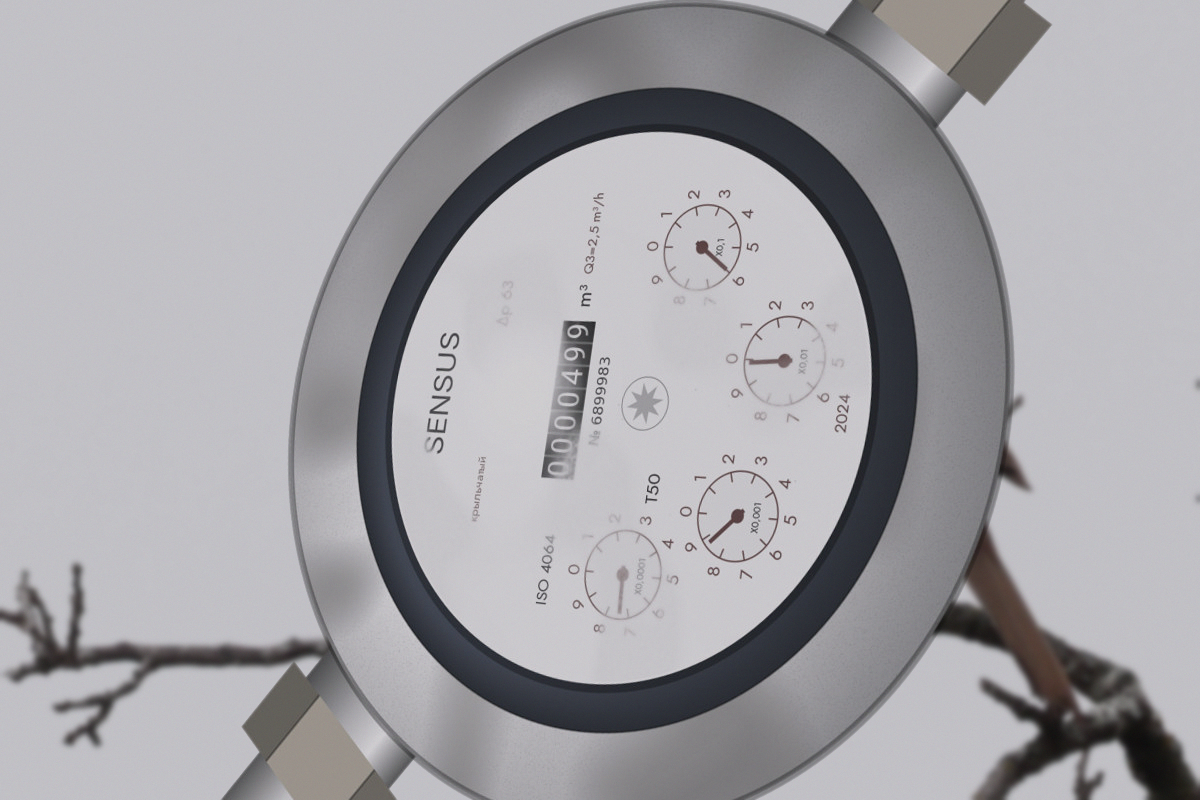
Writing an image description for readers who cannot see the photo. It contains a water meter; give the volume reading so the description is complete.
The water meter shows 499.5987 m³
